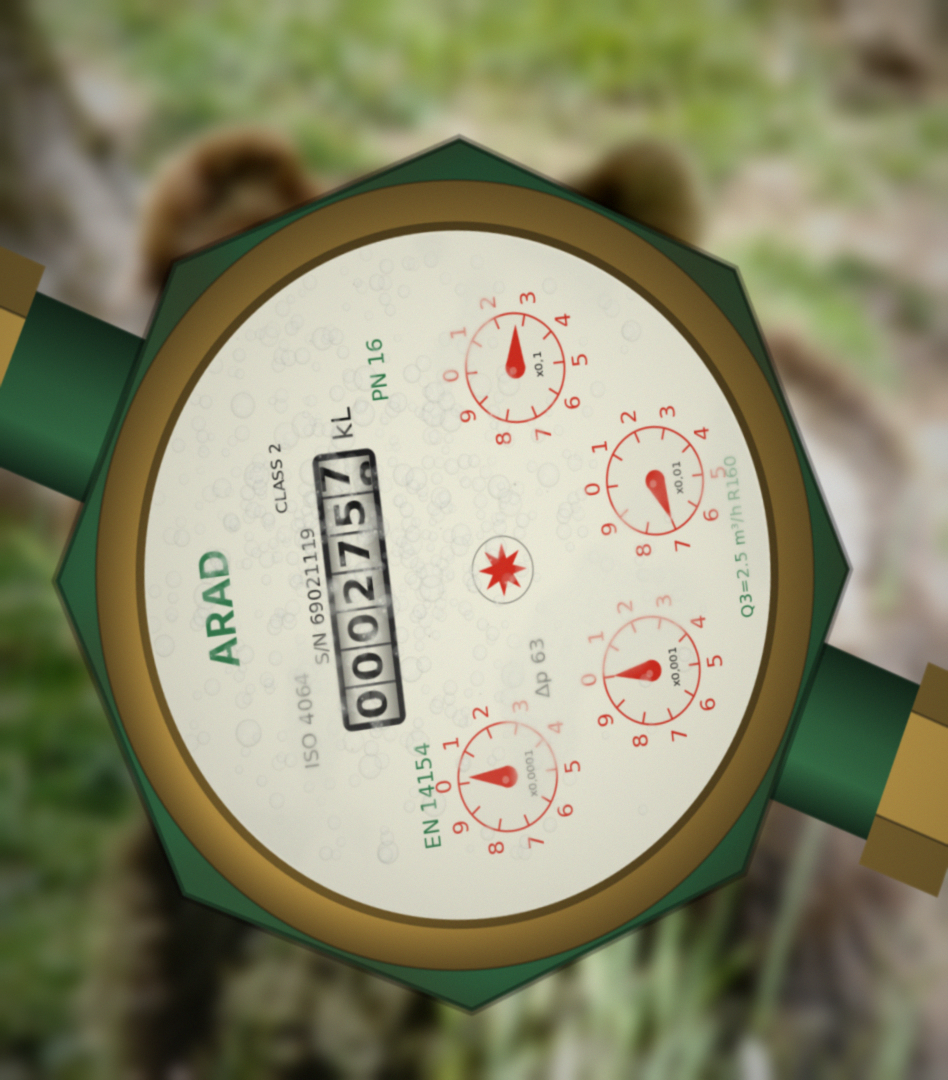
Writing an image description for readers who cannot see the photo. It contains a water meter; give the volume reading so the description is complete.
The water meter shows 2757.2700 kL
